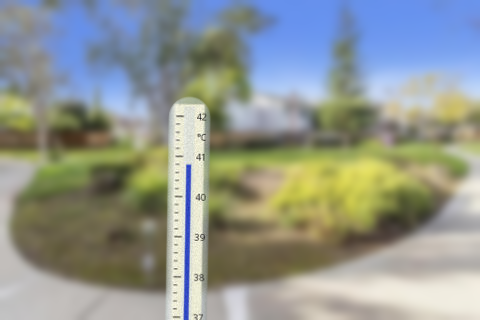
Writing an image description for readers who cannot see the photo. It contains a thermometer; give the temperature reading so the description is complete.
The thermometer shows 40.8 °C
